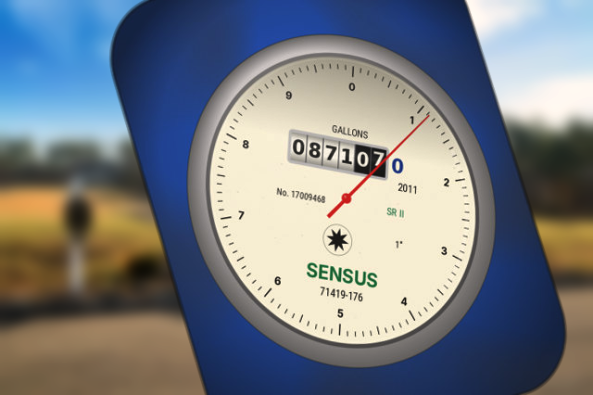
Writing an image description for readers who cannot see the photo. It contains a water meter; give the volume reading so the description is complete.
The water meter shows 871071.1 gal
